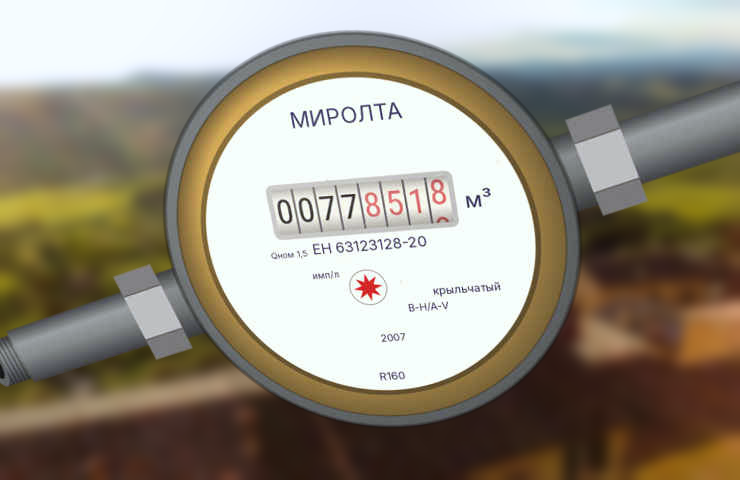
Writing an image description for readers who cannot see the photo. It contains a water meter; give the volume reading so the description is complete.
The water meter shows 77.8518 m³
